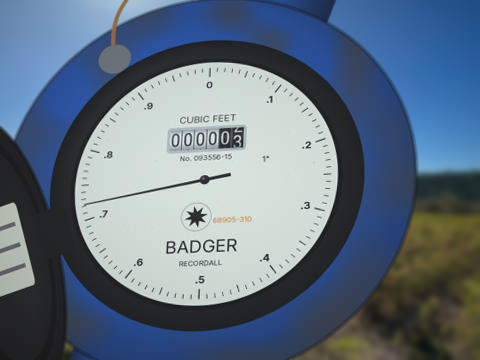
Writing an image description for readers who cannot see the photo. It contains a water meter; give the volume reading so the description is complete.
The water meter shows 2.72 ft³
